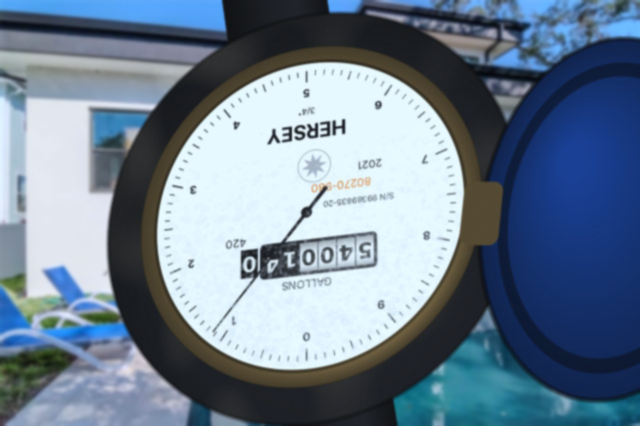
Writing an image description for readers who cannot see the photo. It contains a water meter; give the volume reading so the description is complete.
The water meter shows 5400141.1 gal
